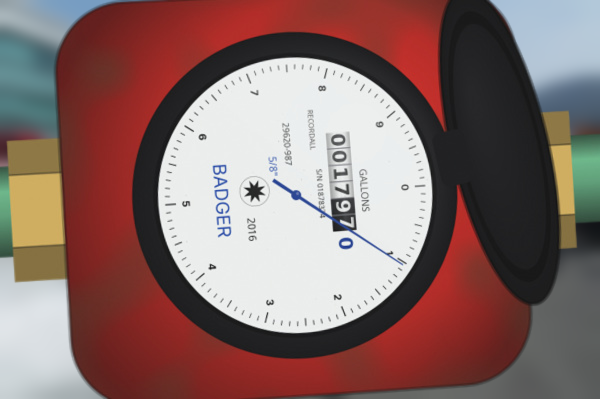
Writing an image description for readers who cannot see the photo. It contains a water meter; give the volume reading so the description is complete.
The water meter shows 17971.0 gal
